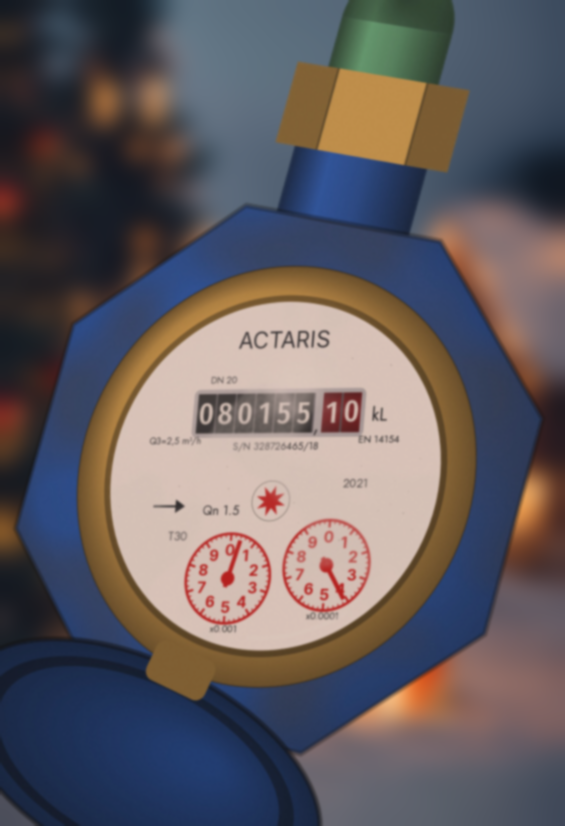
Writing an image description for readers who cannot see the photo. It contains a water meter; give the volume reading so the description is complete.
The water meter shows 80155.1004 kL
